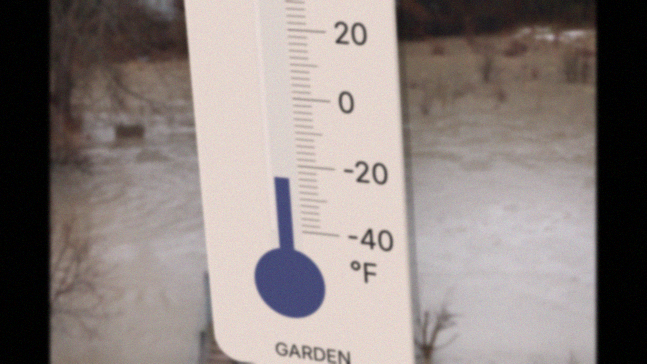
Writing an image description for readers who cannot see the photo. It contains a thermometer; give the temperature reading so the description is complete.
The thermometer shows -24 °F
